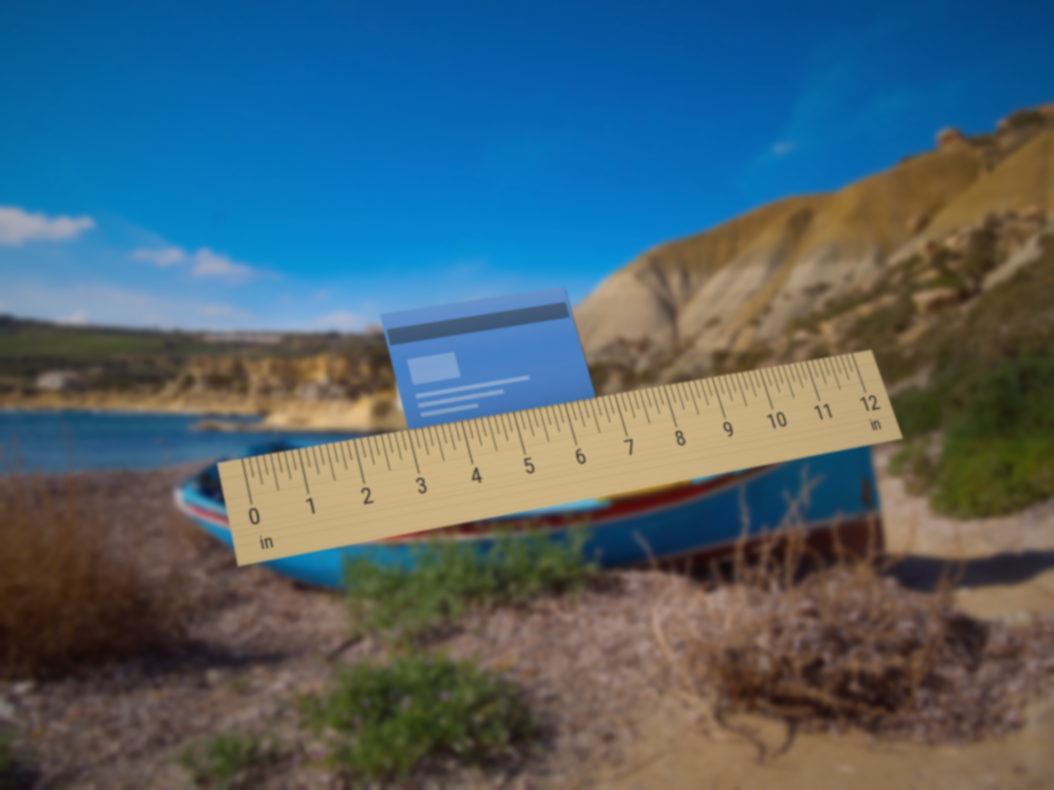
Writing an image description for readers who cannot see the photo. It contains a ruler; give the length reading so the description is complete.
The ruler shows 3.625 in
